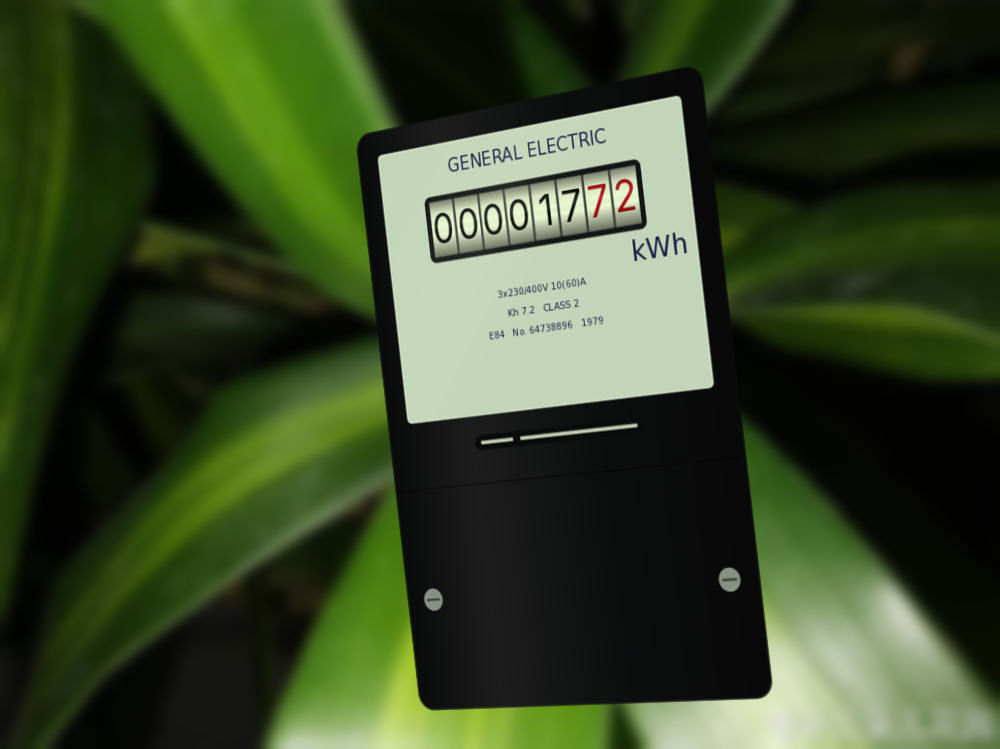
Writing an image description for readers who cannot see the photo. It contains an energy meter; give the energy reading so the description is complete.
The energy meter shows 17.72 kWh
